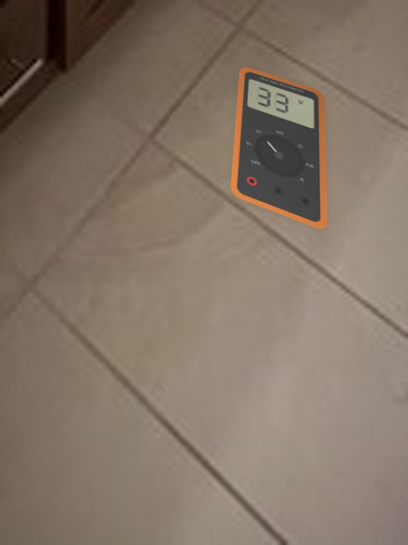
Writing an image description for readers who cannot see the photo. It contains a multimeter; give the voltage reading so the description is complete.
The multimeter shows 33 V
